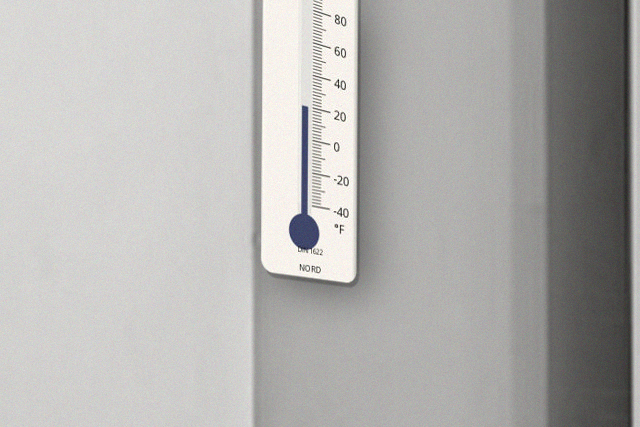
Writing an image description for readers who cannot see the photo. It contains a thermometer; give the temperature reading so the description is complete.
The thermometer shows 20 °F
